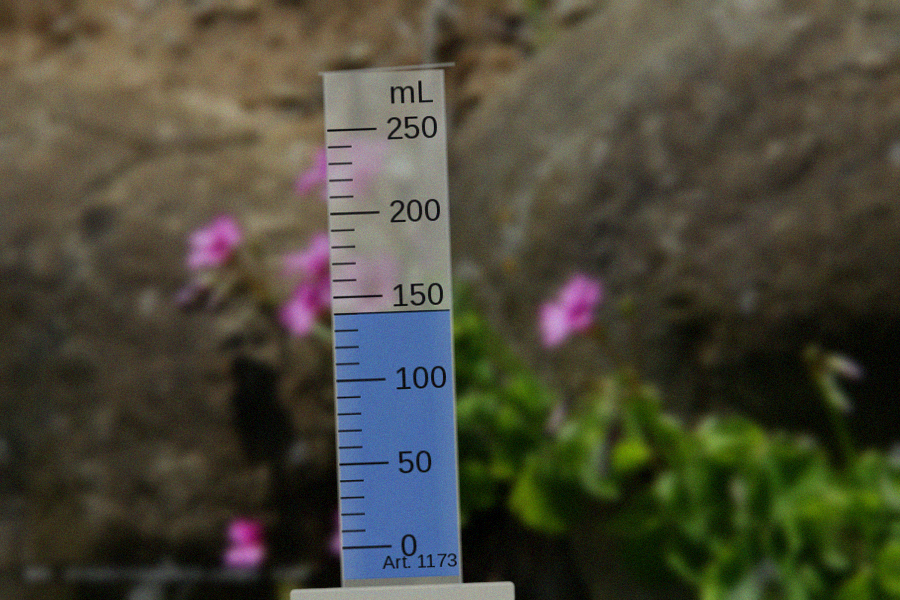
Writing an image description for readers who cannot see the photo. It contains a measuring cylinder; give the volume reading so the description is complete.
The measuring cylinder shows 140 mL
